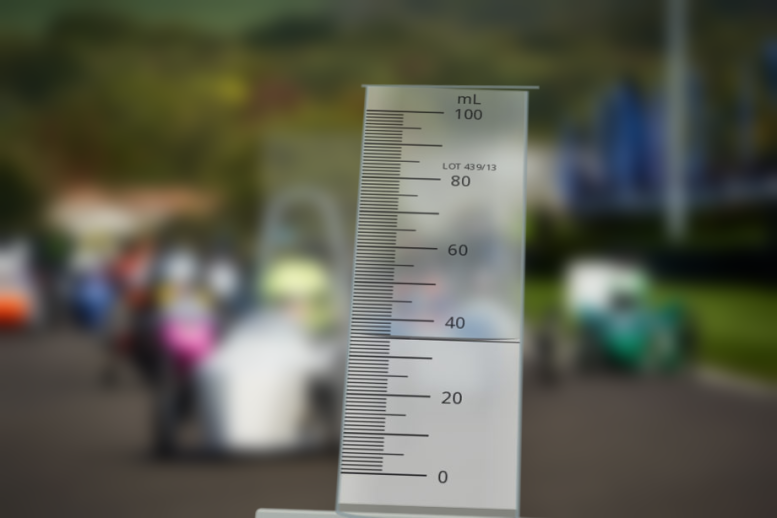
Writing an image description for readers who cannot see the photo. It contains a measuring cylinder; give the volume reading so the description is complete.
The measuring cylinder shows 35 mL
